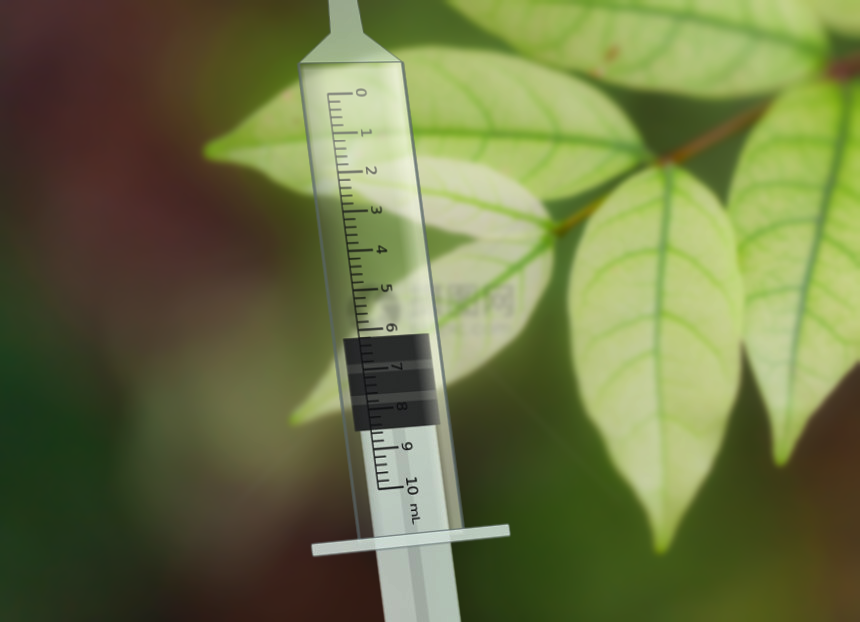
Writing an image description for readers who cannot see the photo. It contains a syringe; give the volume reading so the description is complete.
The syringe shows 6.2 mL
